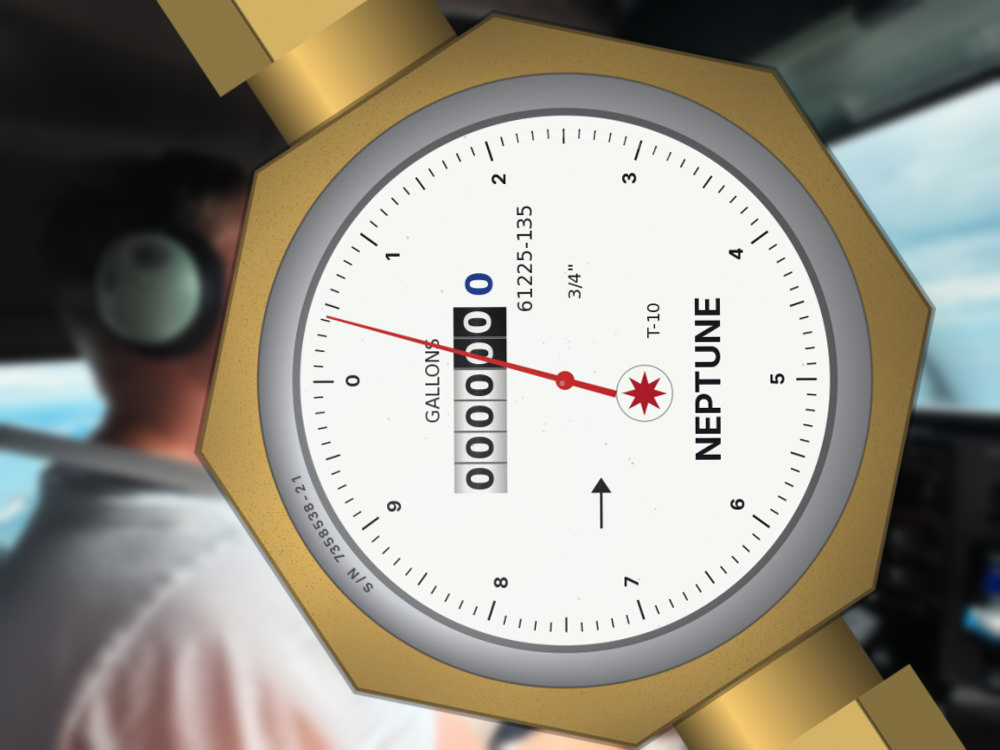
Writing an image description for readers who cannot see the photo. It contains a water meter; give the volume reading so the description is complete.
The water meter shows 0.4 gal
